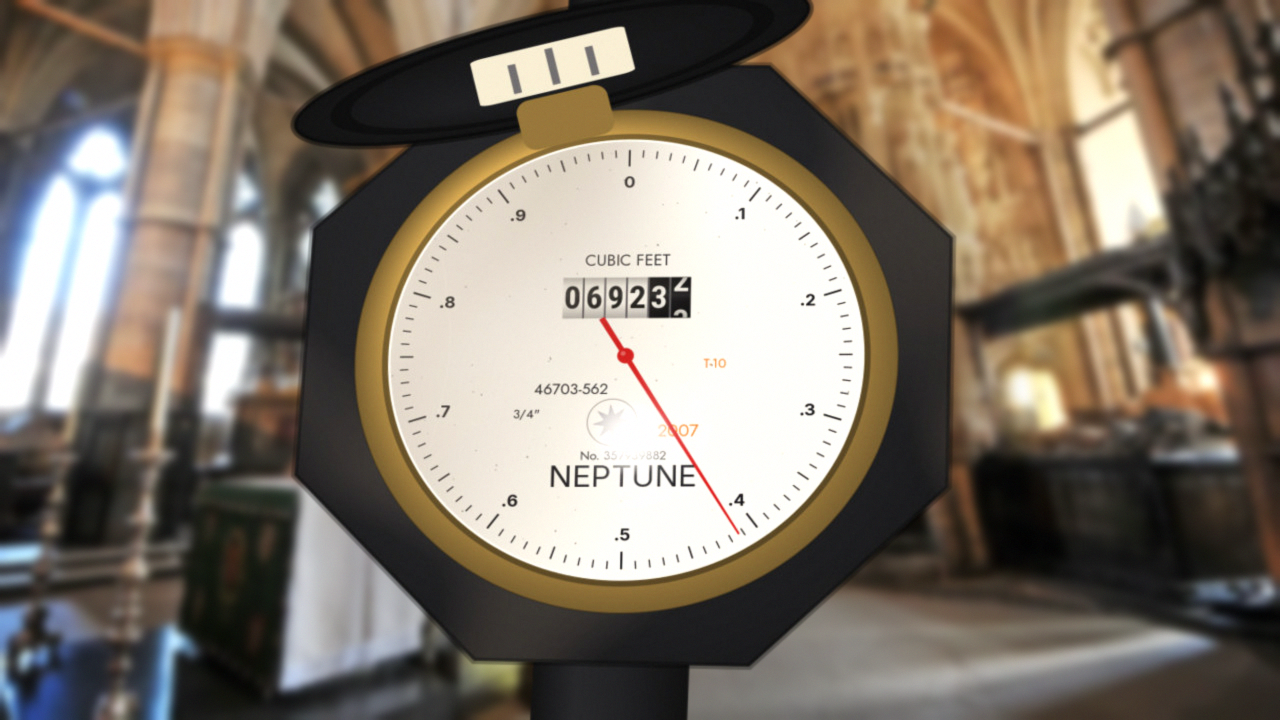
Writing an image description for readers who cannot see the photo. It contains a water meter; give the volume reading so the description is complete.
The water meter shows 69232.41 ft³
